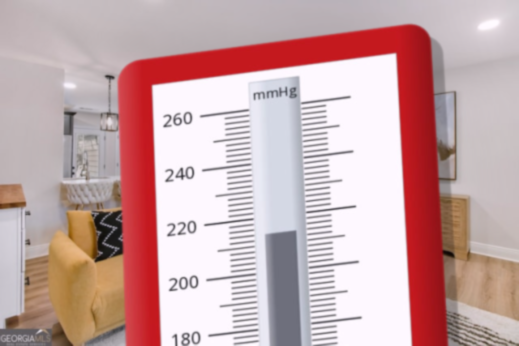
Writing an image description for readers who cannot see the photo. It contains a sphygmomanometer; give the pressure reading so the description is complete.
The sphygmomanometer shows 214 mmHg
